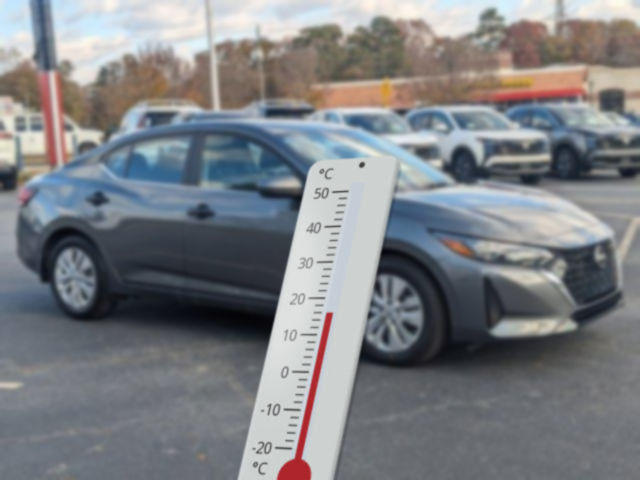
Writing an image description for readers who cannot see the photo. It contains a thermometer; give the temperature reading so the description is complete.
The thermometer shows 16 °C
